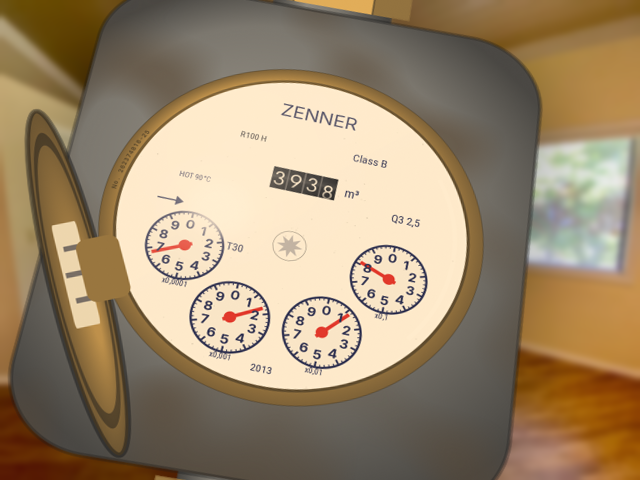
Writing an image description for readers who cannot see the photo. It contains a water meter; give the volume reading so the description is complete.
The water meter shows 3937.8116 m³
